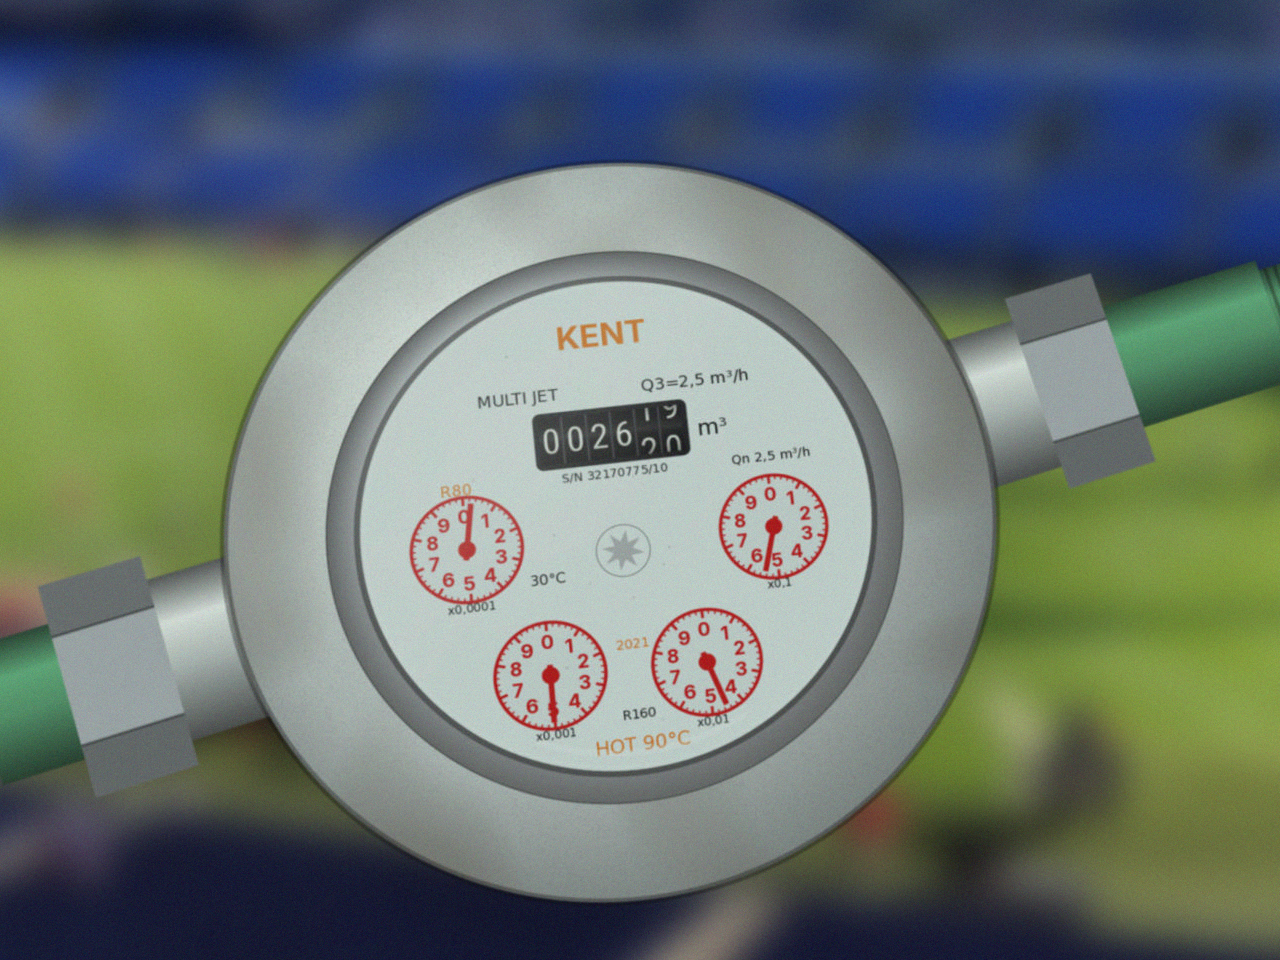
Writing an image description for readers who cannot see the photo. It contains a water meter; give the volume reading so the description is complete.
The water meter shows 2619.5450 m³
